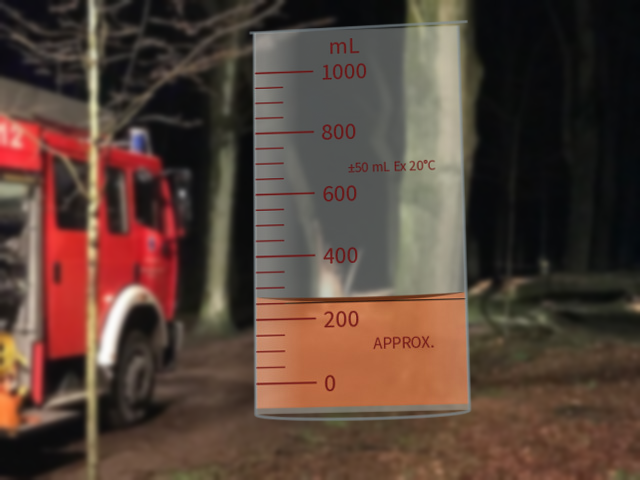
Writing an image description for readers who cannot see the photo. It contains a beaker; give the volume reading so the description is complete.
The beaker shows 250 mL
